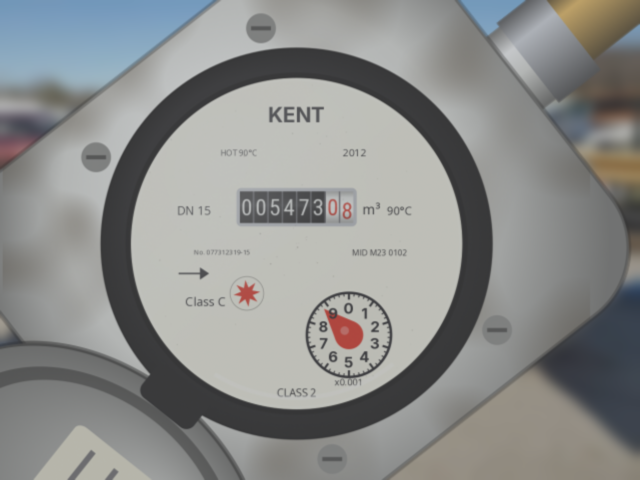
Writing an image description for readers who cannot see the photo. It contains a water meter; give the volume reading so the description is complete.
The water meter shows 5473.078 m³
